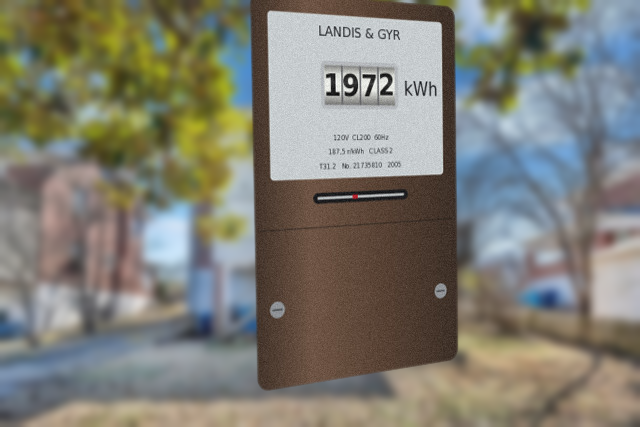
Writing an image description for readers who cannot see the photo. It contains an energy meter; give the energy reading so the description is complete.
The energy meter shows 1972 kWh
